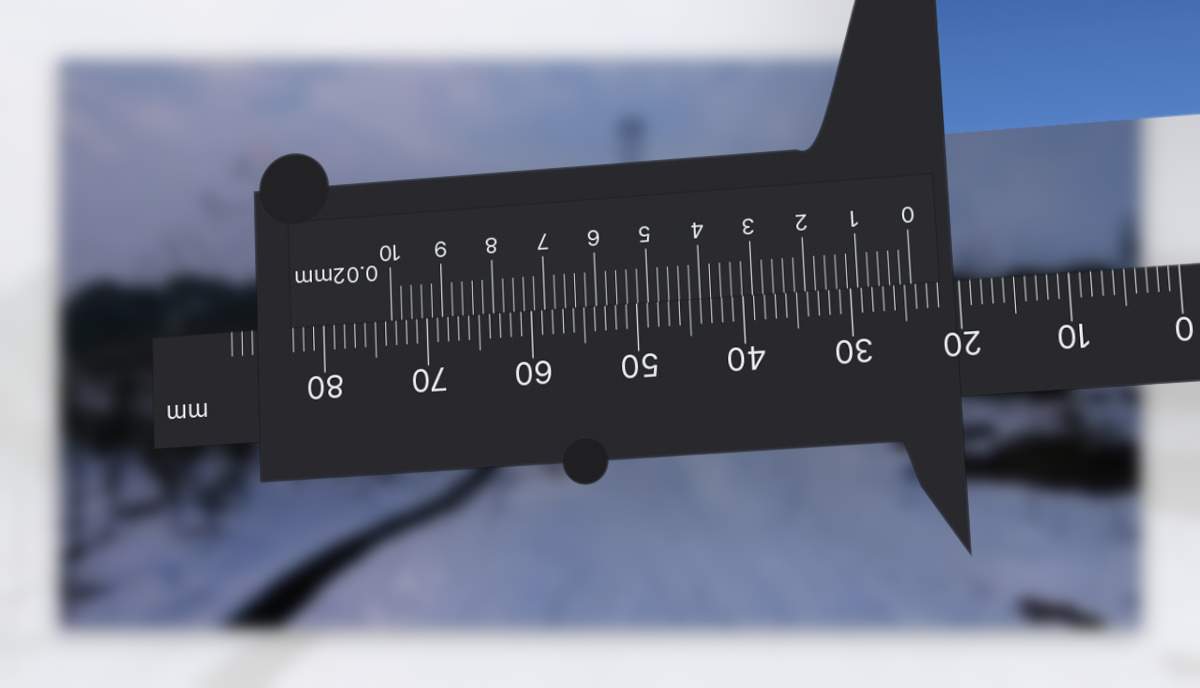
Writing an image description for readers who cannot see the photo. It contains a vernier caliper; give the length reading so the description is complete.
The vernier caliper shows 24.4 mm
